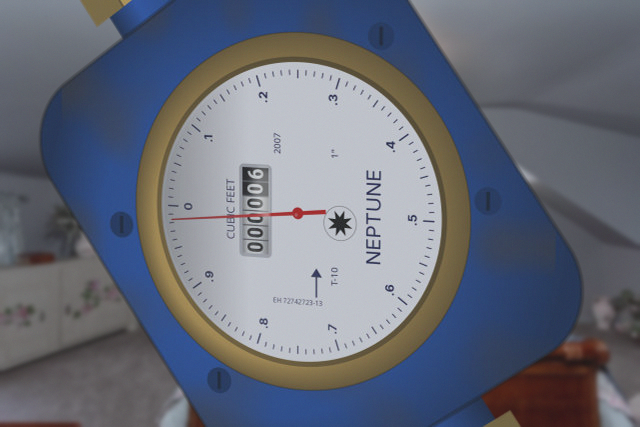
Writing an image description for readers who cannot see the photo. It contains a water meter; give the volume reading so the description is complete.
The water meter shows 5.98 ft³
